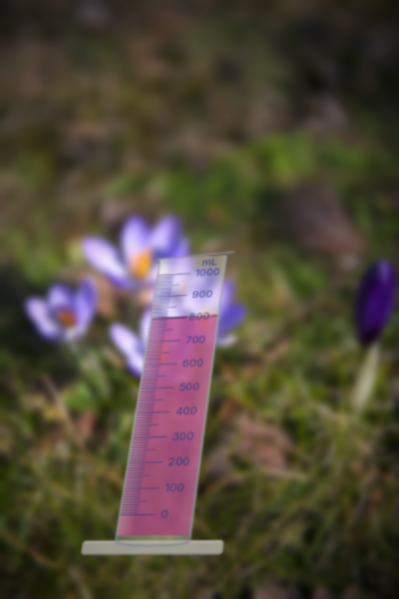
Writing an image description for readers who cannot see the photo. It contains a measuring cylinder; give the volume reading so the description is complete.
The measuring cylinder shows 800 mL
